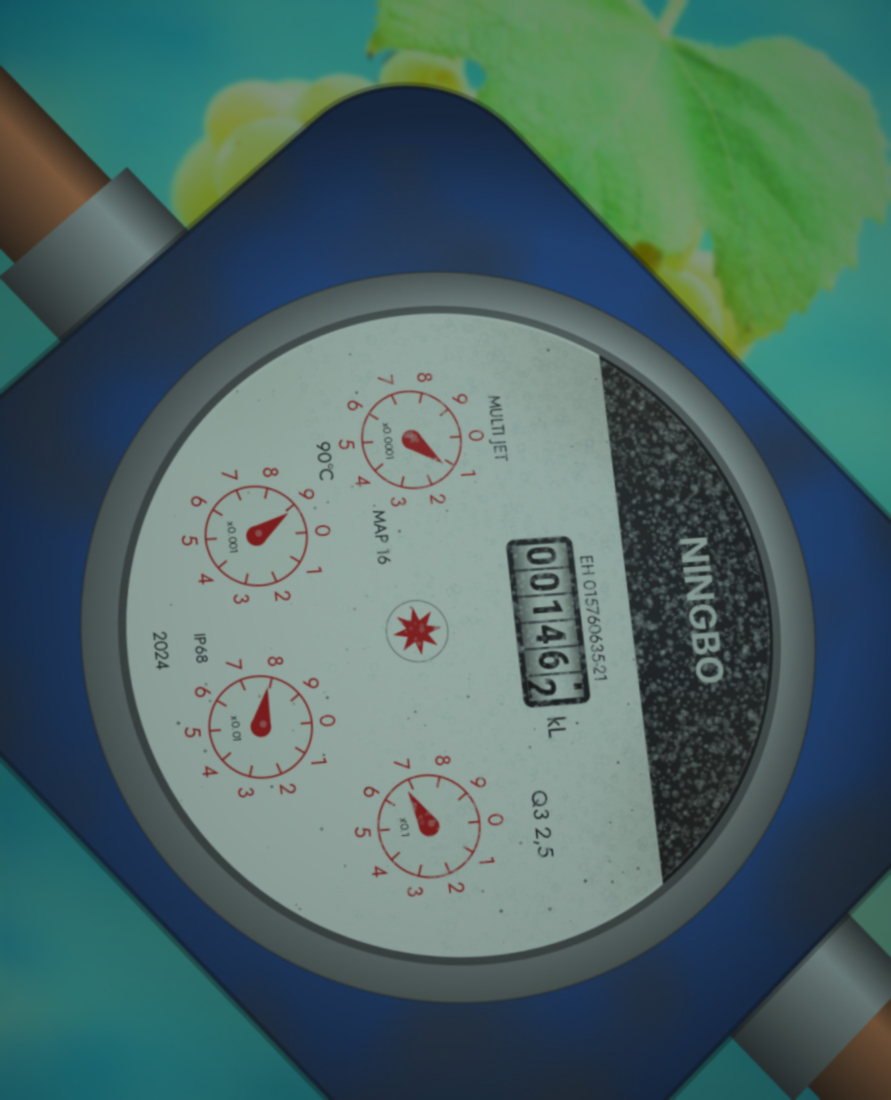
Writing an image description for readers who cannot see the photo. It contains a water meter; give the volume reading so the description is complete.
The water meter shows 1461.6791 kL
